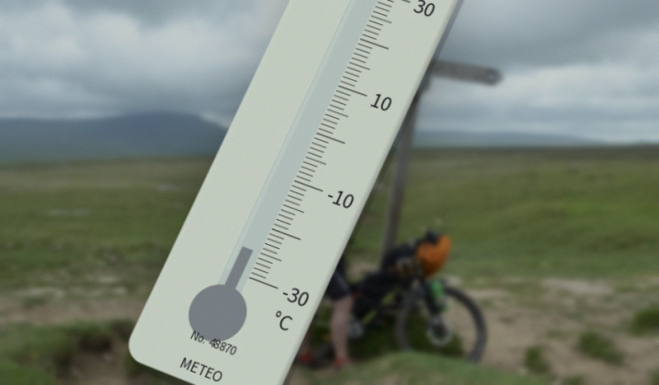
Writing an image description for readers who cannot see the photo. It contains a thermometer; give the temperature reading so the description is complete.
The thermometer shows -25 °C
